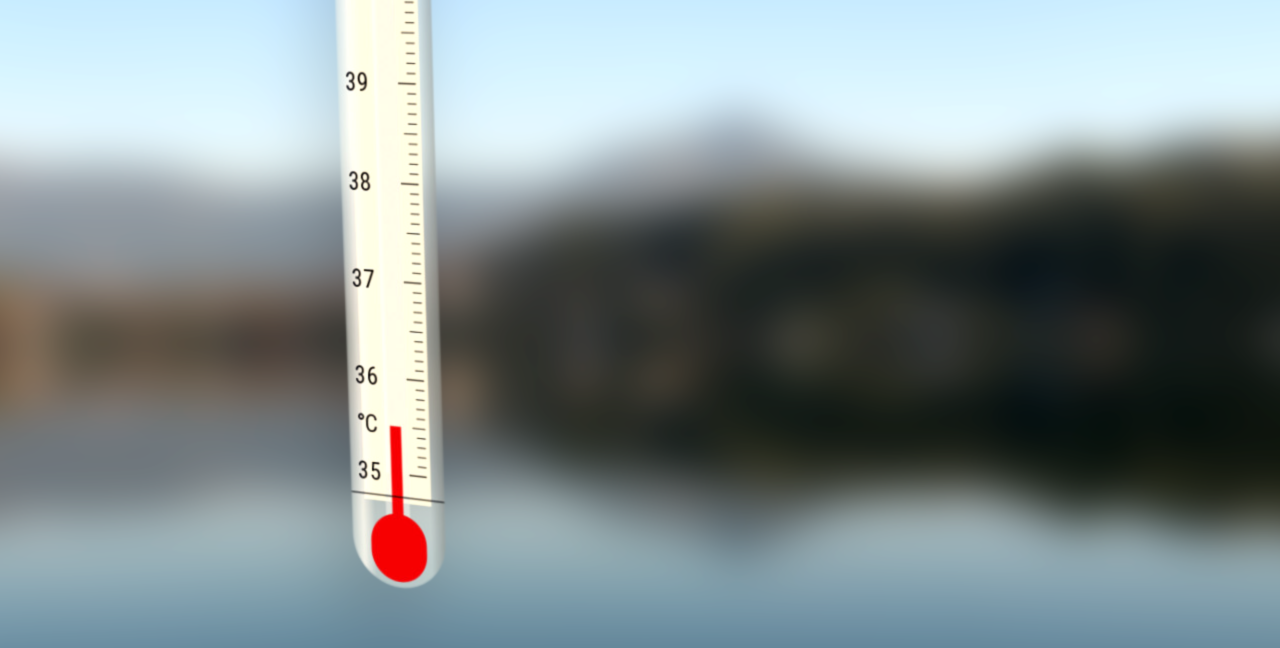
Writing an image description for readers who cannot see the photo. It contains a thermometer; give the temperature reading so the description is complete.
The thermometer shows 35.5 °C
